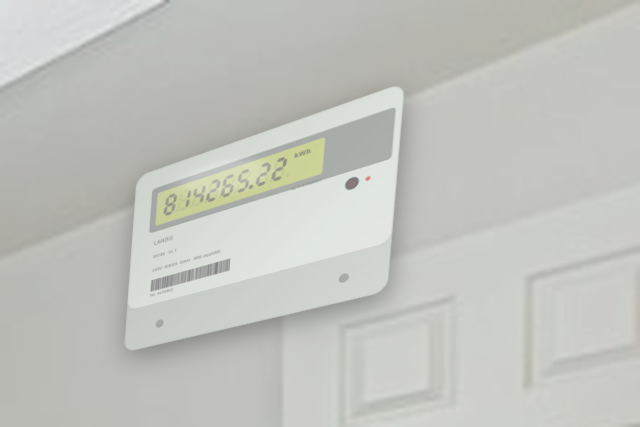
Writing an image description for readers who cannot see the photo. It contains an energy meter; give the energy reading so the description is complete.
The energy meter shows 814265.22 kWh
